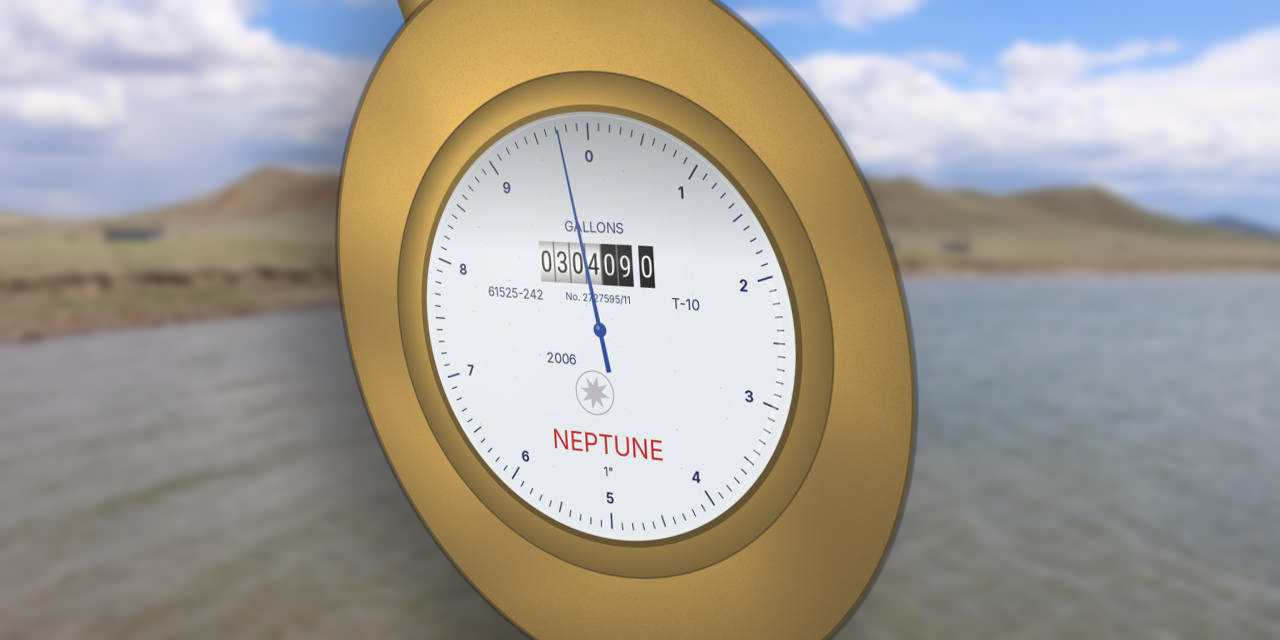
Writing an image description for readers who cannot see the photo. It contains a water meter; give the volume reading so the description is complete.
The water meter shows 304089.7 gal
